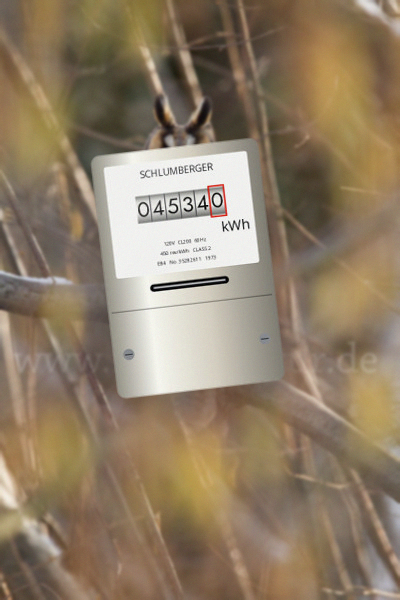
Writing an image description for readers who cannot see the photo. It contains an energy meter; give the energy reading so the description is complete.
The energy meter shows 4534.0 kWh
